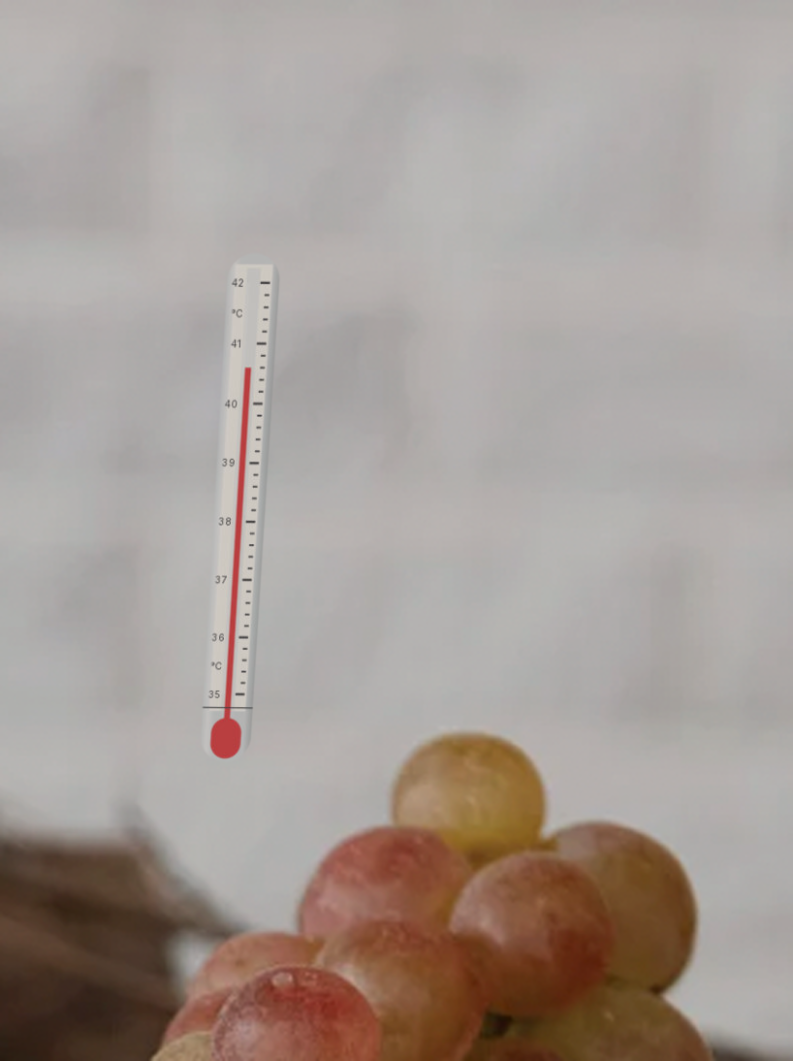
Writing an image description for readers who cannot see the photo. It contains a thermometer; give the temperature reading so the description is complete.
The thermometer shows 40.6 °C
